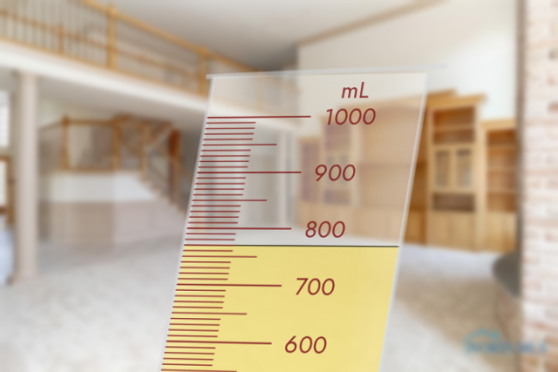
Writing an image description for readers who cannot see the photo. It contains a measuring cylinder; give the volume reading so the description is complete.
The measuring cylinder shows 770 mL
